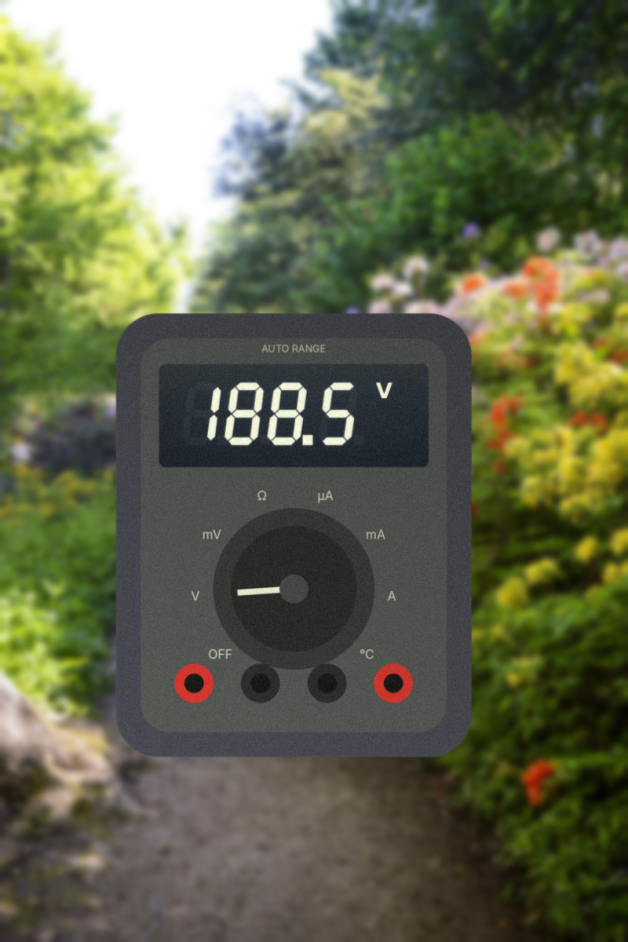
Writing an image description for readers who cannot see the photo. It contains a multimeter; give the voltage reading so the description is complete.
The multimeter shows 188.5 V
